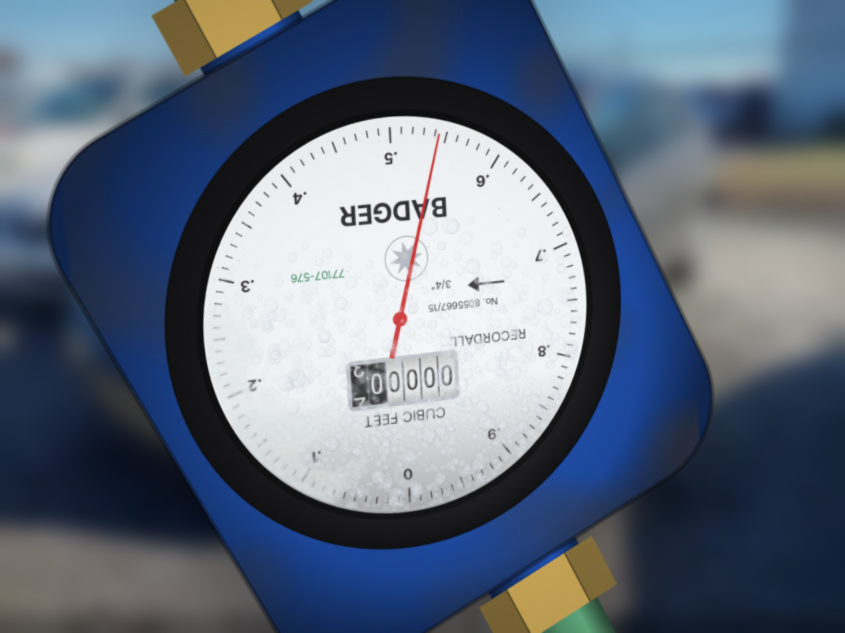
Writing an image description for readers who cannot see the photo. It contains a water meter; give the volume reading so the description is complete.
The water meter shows 2.54 ft³
